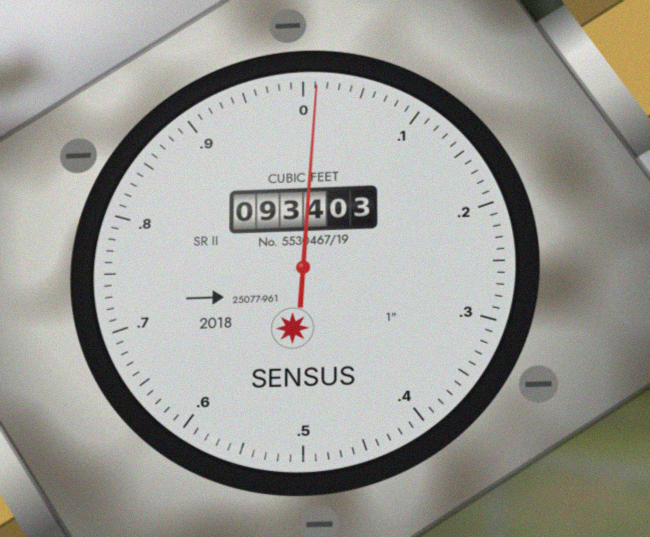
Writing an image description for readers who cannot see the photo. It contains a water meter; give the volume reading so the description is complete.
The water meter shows 93403.01 ft³
